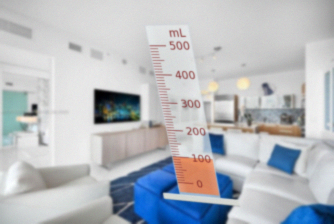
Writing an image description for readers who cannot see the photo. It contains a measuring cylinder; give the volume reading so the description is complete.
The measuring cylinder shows 100 mL
